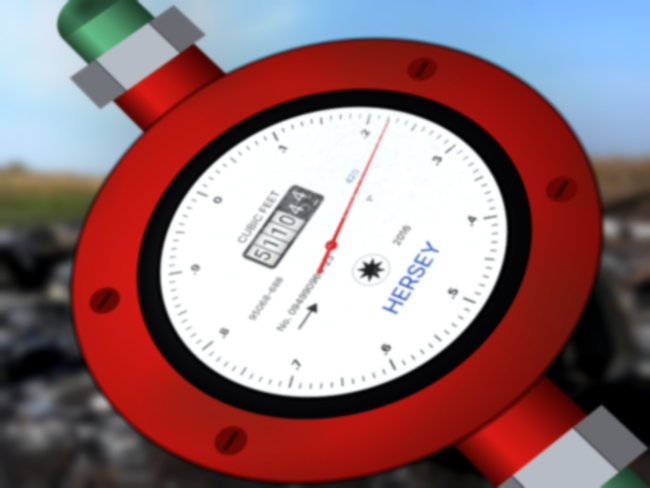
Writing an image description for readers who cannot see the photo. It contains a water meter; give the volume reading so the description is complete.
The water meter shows 511044.22 ft³
